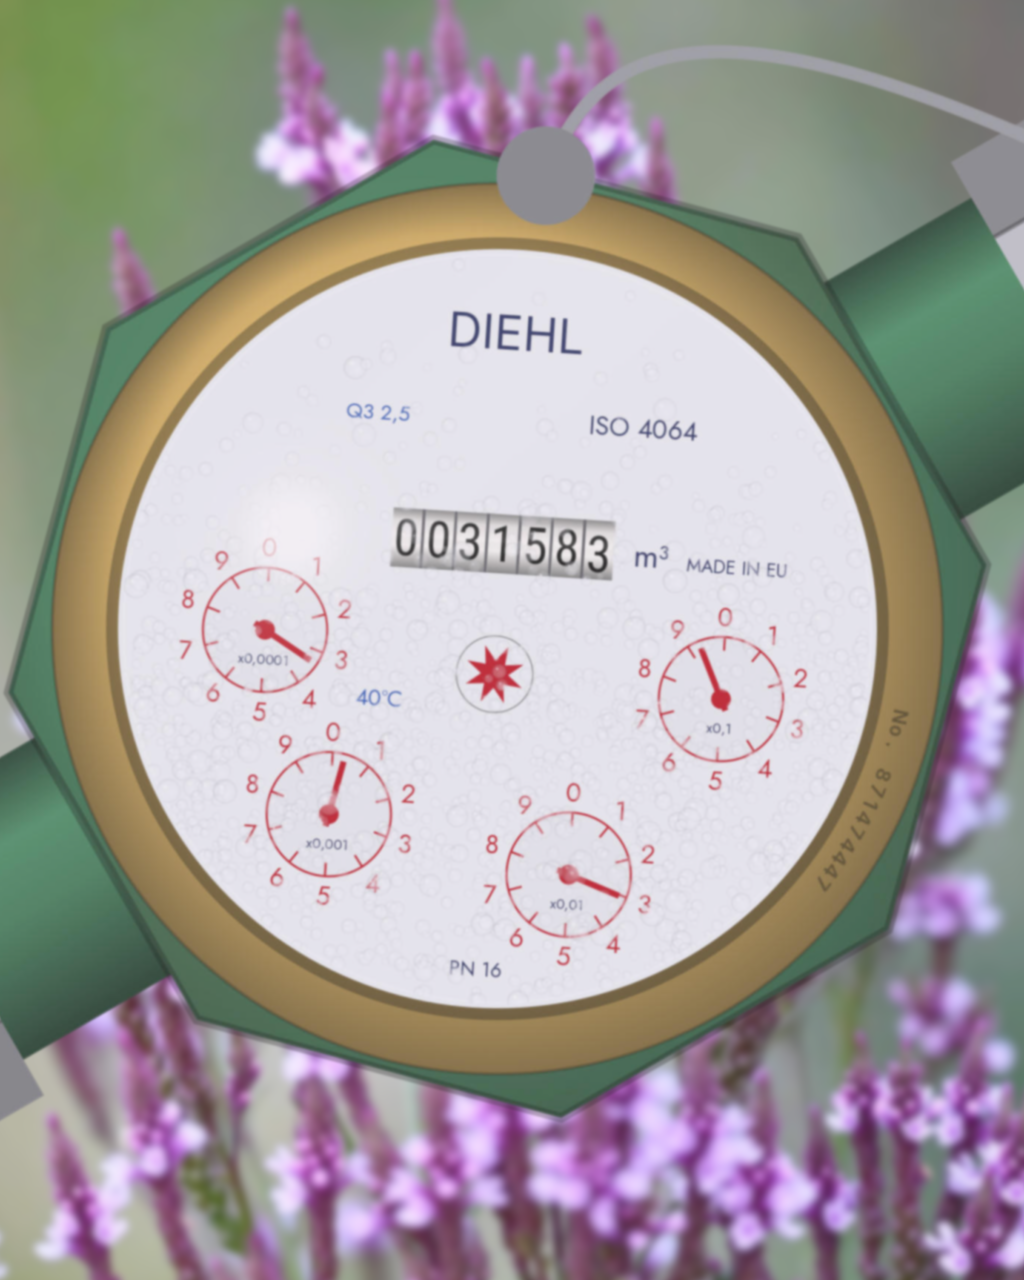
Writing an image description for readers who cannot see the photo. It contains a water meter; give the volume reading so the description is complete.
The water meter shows 31582.9303 m³
